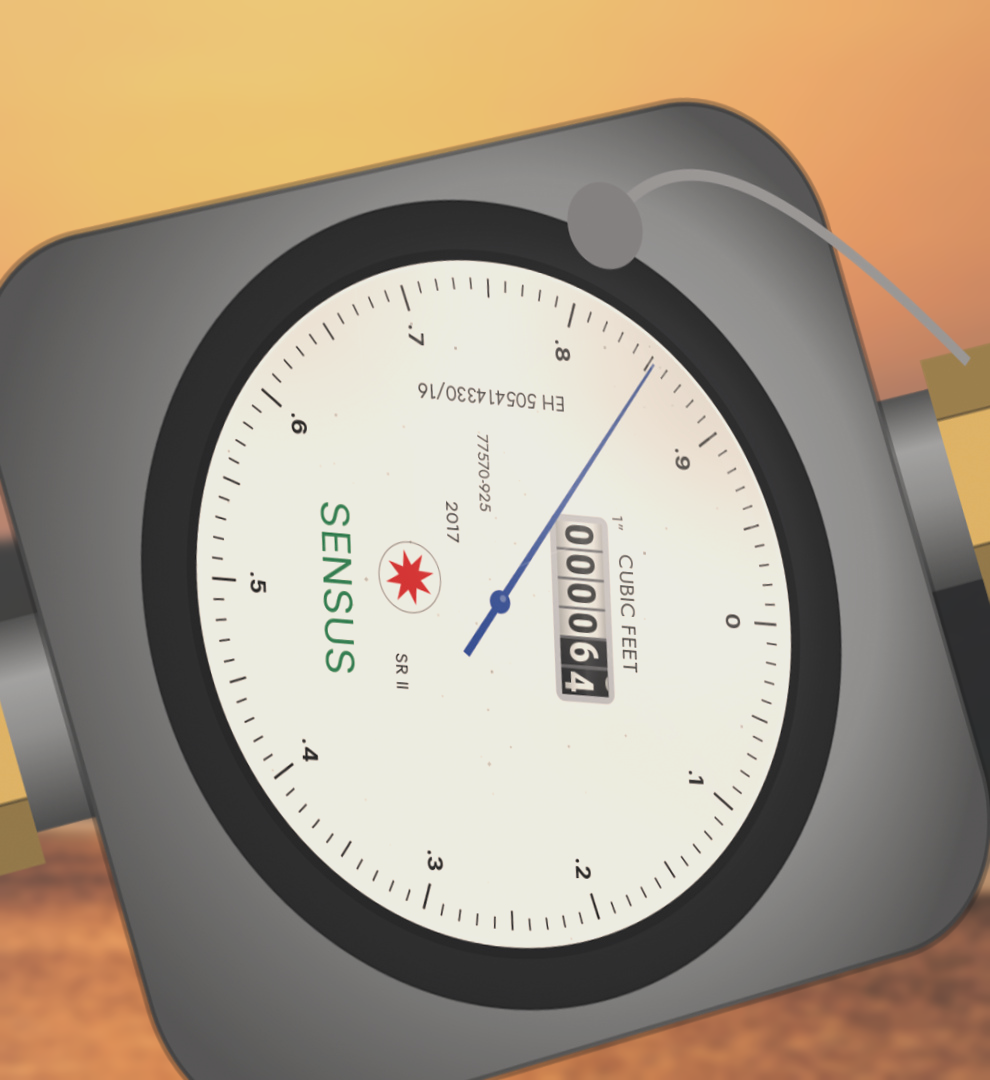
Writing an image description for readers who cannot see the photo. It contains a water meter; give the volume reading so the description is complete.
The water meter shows 63.85 ft³
